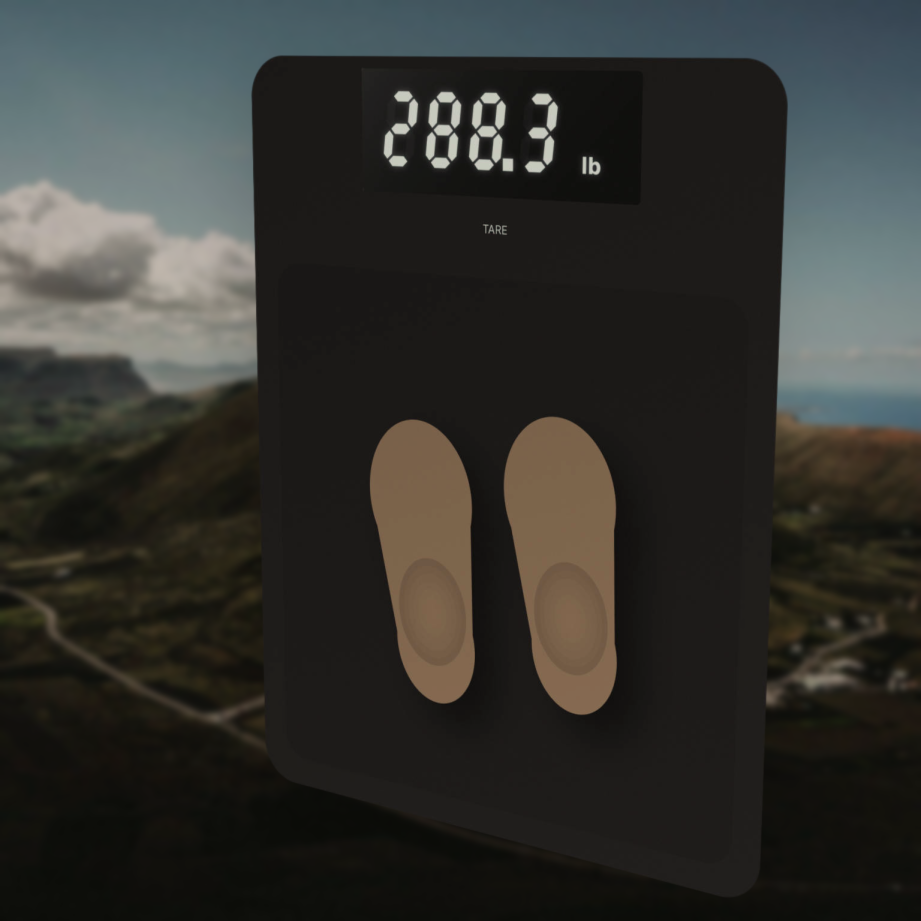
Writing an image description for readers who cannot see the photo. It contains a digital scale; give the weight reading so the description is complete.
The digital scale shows 288.3 lb
